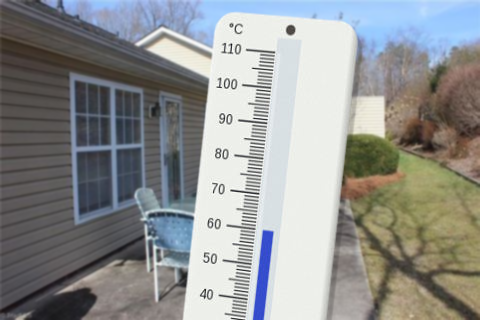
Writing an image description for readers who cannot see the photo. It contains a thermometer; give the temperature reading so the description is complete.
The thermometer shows 60 °C
